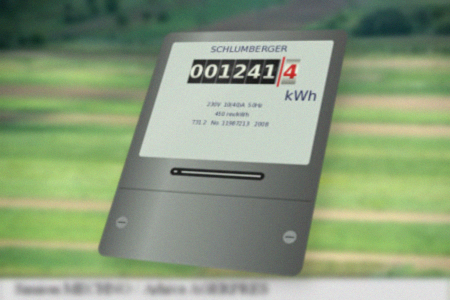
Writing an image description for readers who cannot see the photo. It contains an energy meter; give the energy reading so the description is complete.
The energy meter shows 1241.4 kWh
